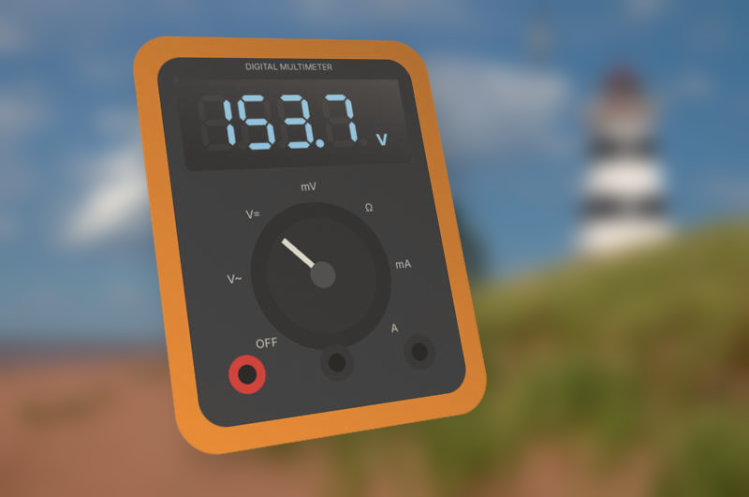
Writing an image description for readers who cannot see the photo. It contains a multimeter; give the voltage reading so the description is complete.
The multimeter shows 153.7 V
